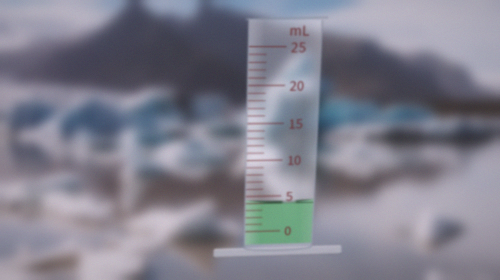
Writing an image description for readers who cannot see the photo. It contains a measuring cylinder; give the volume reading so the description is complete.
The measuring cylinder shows 4 mL
